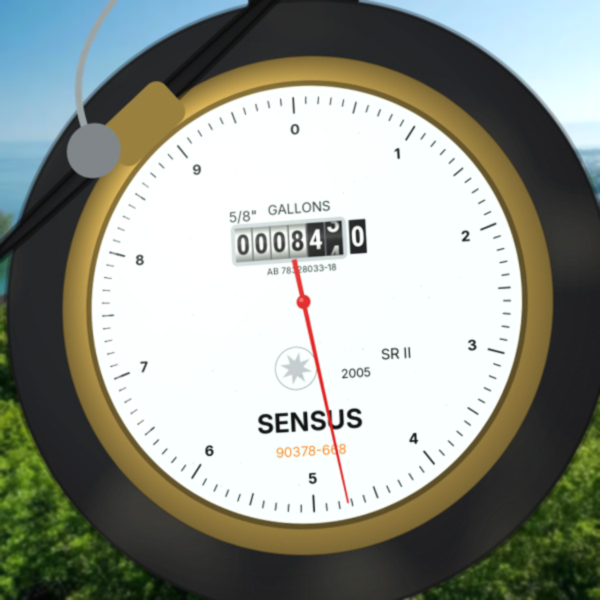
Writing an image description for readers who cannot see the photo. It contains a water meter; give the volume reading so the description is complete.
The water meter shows 8434.7 gal
